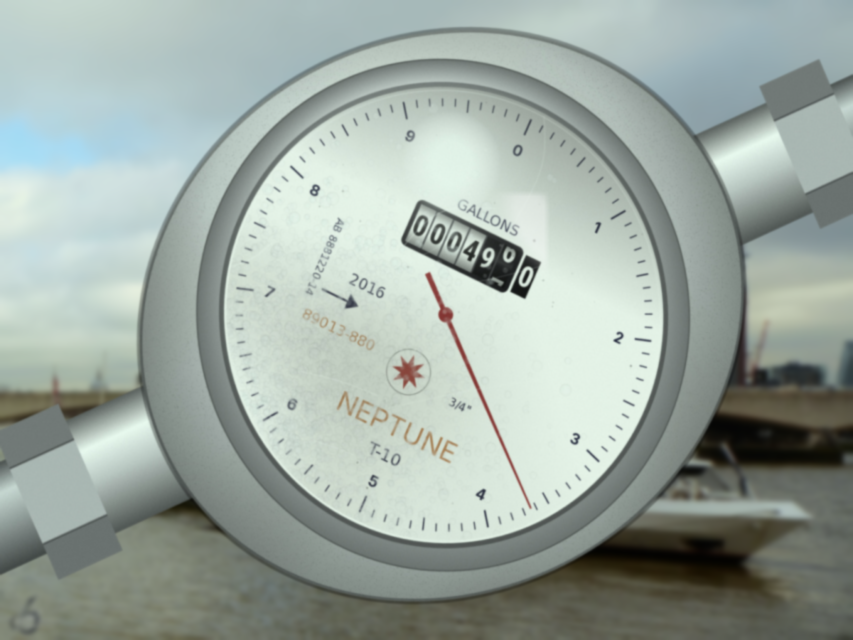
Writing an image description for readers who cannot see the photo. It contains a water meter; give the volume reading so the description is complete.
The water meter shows 4963.6 gal
